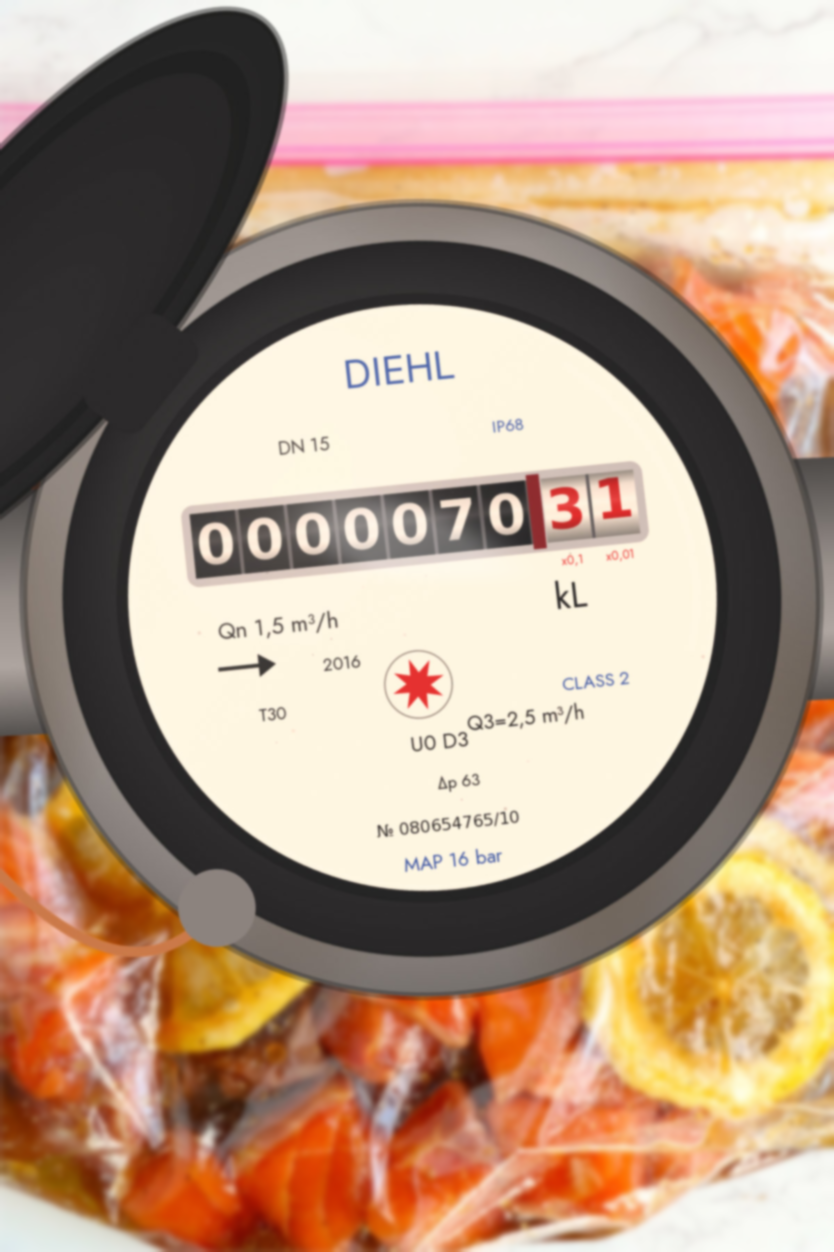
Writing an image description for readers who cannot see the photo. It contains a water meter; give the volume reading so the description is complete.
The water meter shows 70.31 kL
